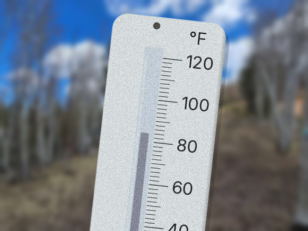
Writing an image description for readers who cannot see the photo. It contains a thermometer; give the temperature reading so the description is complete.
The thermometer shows 84 °F
